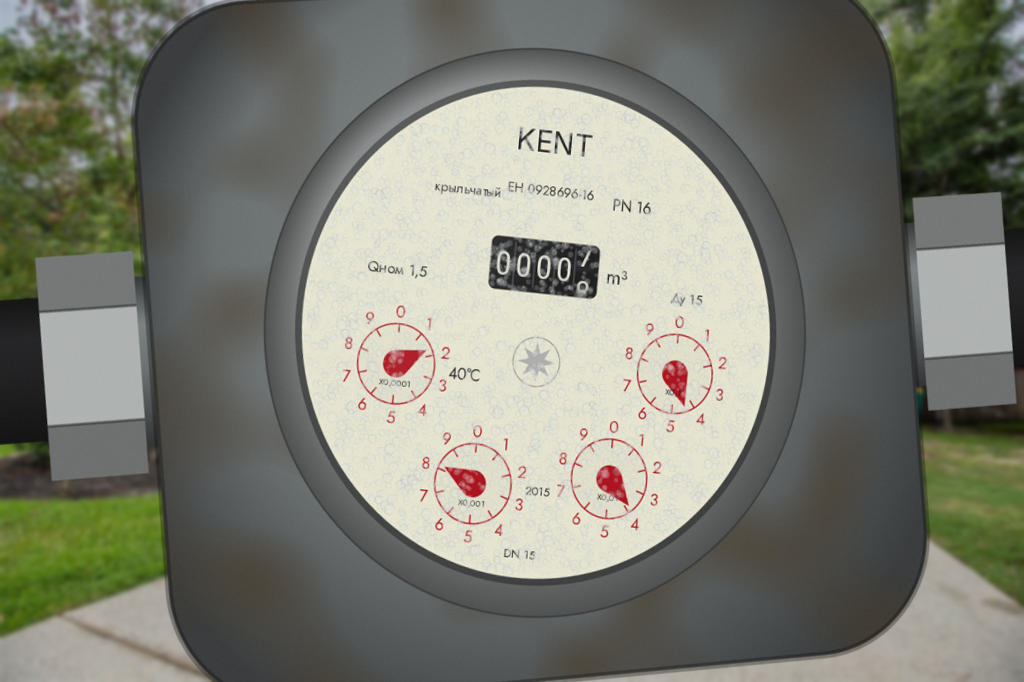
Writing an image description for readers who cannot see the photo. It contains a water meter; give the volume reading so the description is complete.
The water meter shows 7.4381 m³
